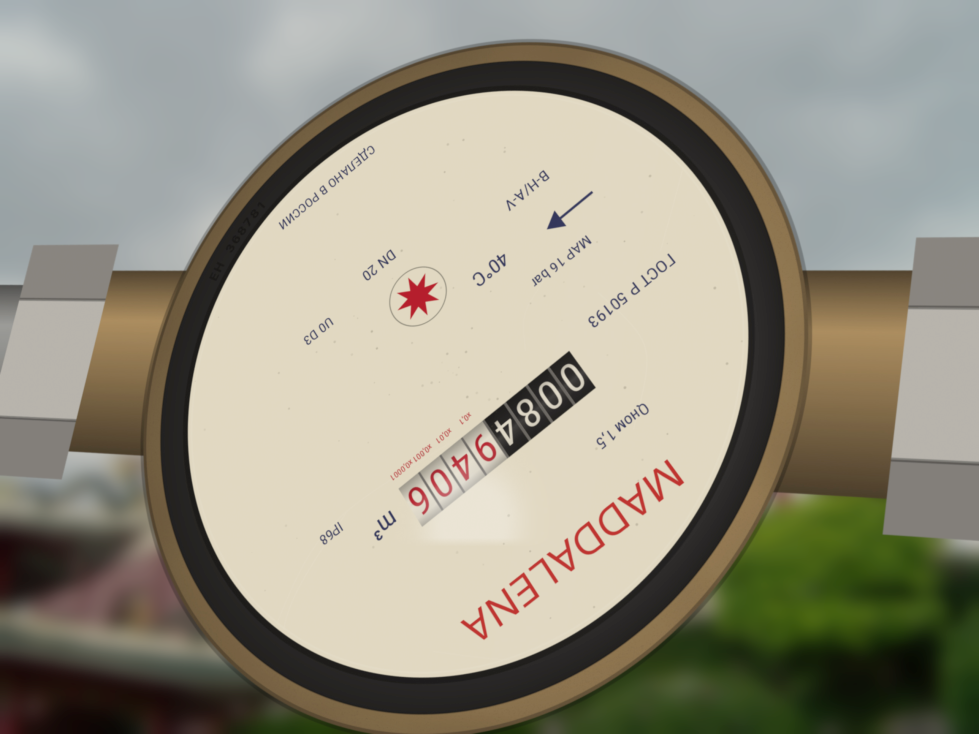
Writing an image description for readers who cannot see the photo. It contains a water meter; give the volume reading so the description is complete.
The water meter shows 84.9406 m³
